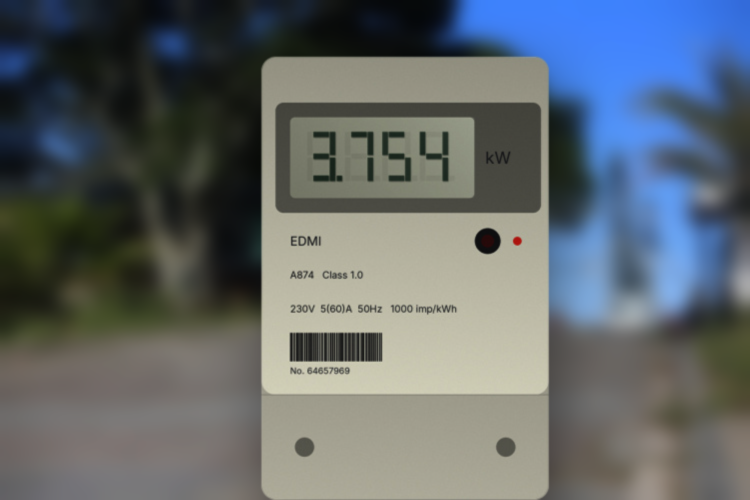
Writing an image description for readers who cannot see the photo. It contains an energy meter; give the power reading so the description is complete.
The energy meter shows 3.754 kW
